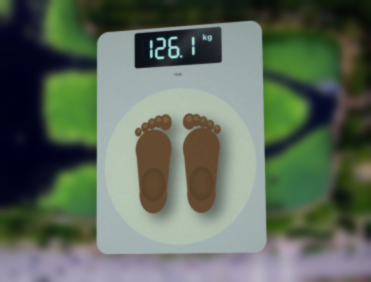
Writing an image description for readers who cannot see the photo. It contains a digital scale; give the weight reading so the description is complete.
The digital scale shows 126.1 kg
